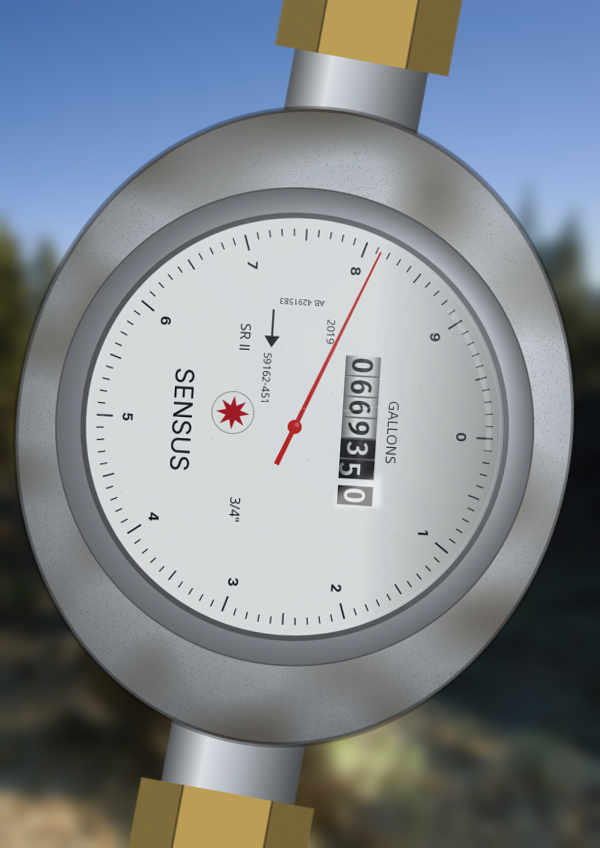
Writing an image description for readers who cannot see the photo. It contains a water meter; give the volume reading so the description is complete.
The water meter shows 669348.1 gal
